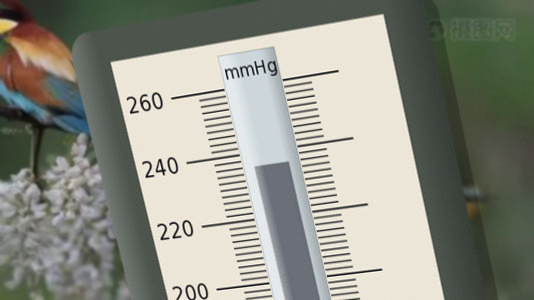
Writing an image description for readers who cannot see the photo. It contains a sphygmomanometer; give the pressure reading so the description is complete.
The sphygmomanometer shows 236 mmHg
